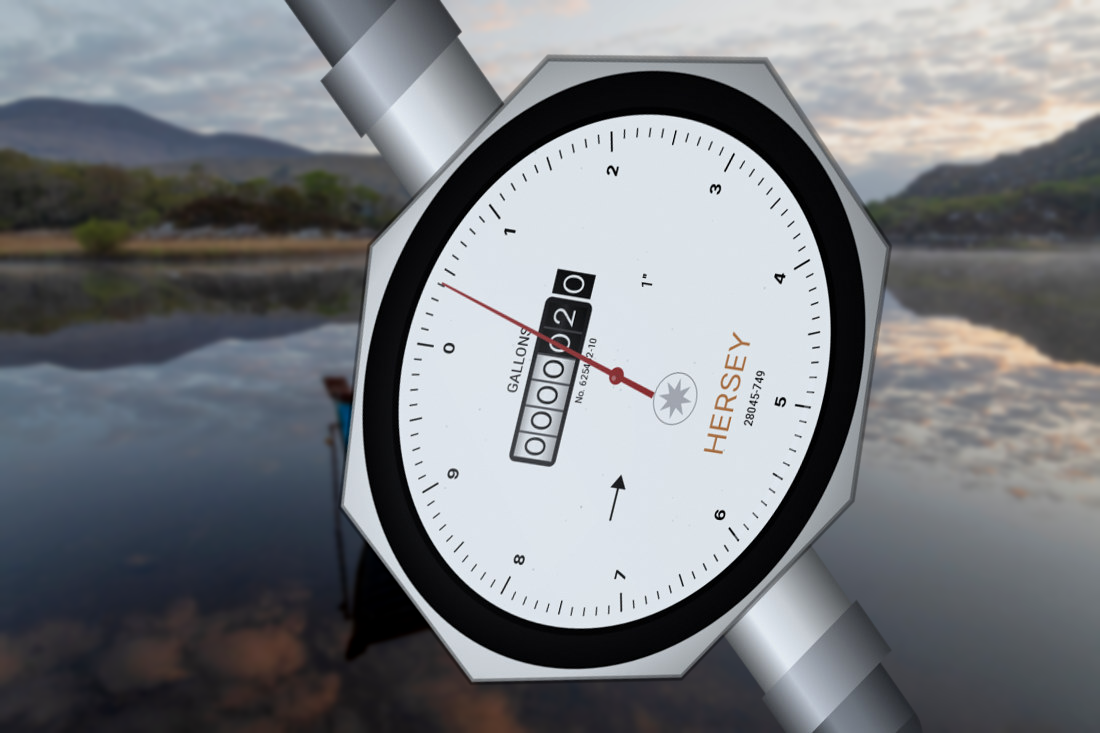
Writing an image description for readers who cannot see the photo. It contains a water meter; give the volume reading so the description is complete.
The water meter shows 20.4 gal
